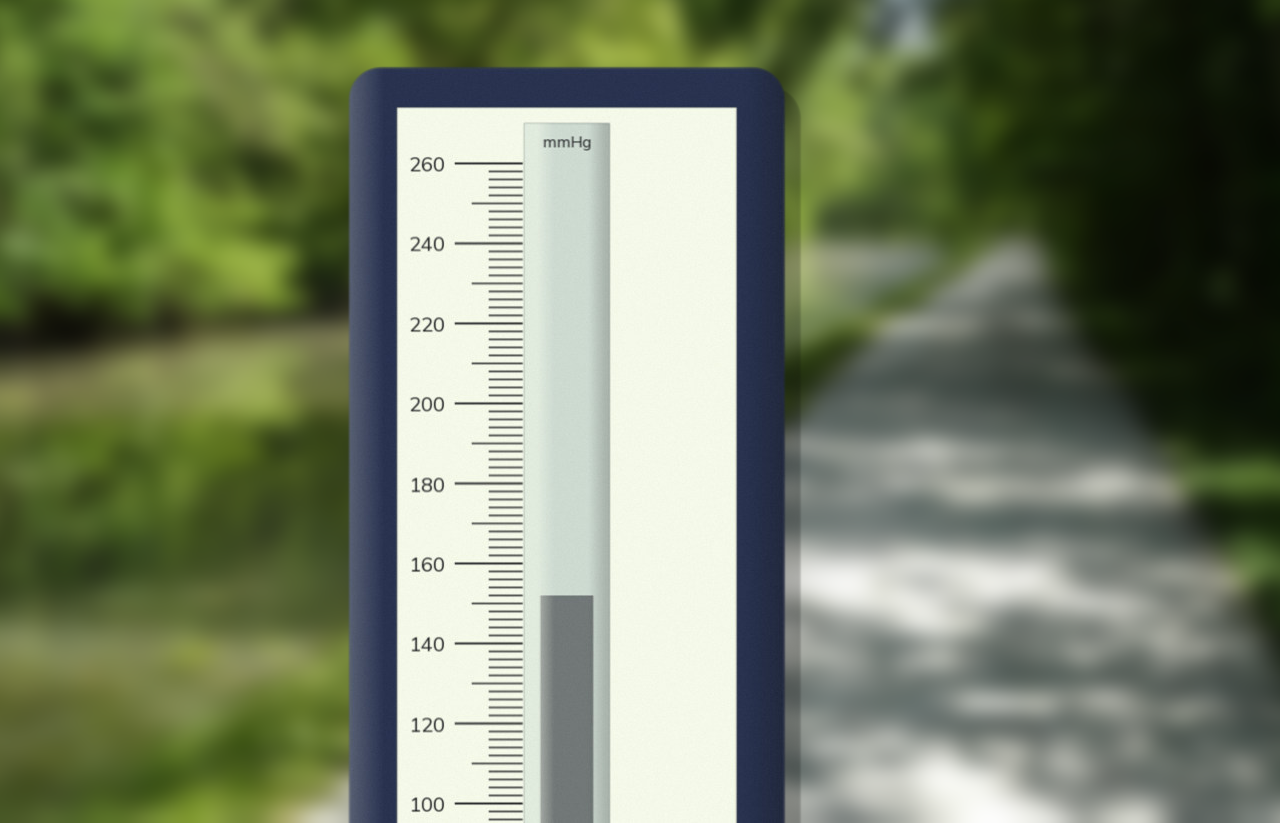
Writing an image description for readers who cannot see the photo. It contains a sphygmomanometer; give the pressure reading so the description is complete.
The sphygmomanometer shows 152 mmHg
